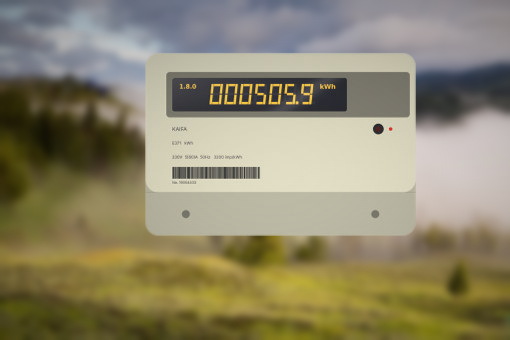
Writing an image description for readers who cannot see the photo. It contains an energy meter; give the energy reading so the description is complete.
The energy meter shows 505.9 kWh
